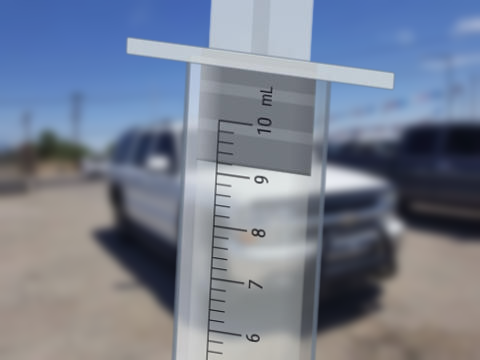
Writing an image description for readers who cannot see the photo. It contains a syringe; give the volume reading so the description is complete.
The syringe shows 9.2 mL
